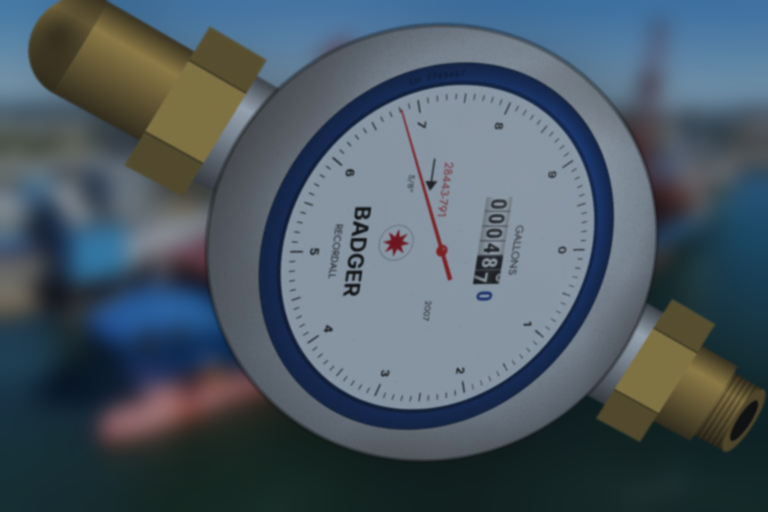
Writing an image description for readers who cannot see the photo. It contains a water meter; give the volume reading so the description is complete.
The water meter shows 4866.8 gal
